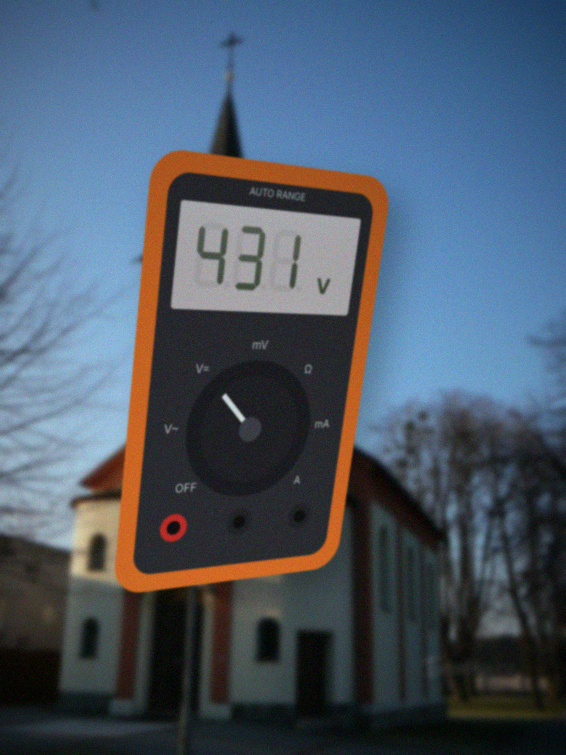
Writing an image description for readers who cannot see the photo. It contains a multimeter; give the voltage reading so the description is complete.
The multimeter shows 431 V
